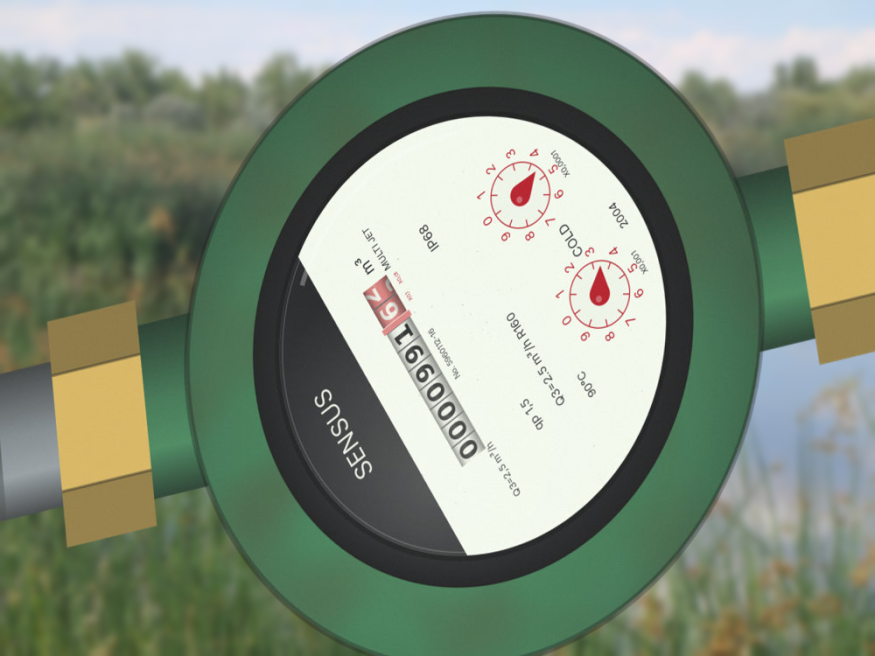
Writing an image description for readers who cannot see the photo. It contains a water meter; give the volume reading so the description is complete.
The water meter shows 991.6234 m³
